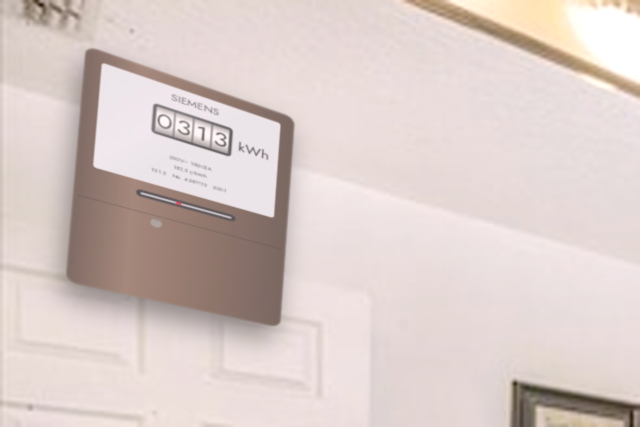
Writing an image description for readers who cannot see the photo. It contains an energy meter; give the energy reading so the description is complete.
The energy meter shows 313 kWh
